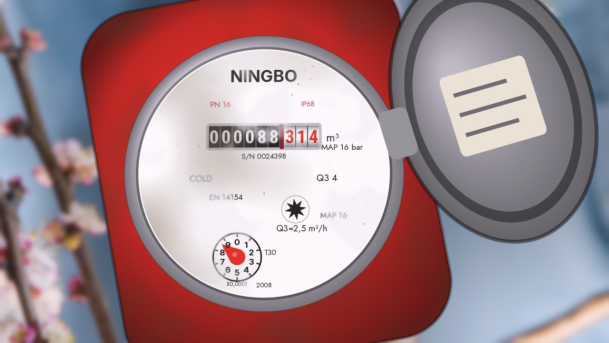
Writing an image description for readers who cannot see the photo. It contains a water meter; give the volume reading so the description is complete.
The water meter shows 88.3148 m³
